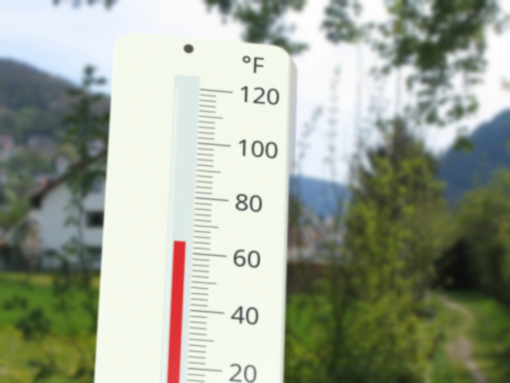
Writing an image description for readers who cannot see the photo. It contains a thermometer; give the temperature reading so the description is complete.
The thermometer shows 64 °F
